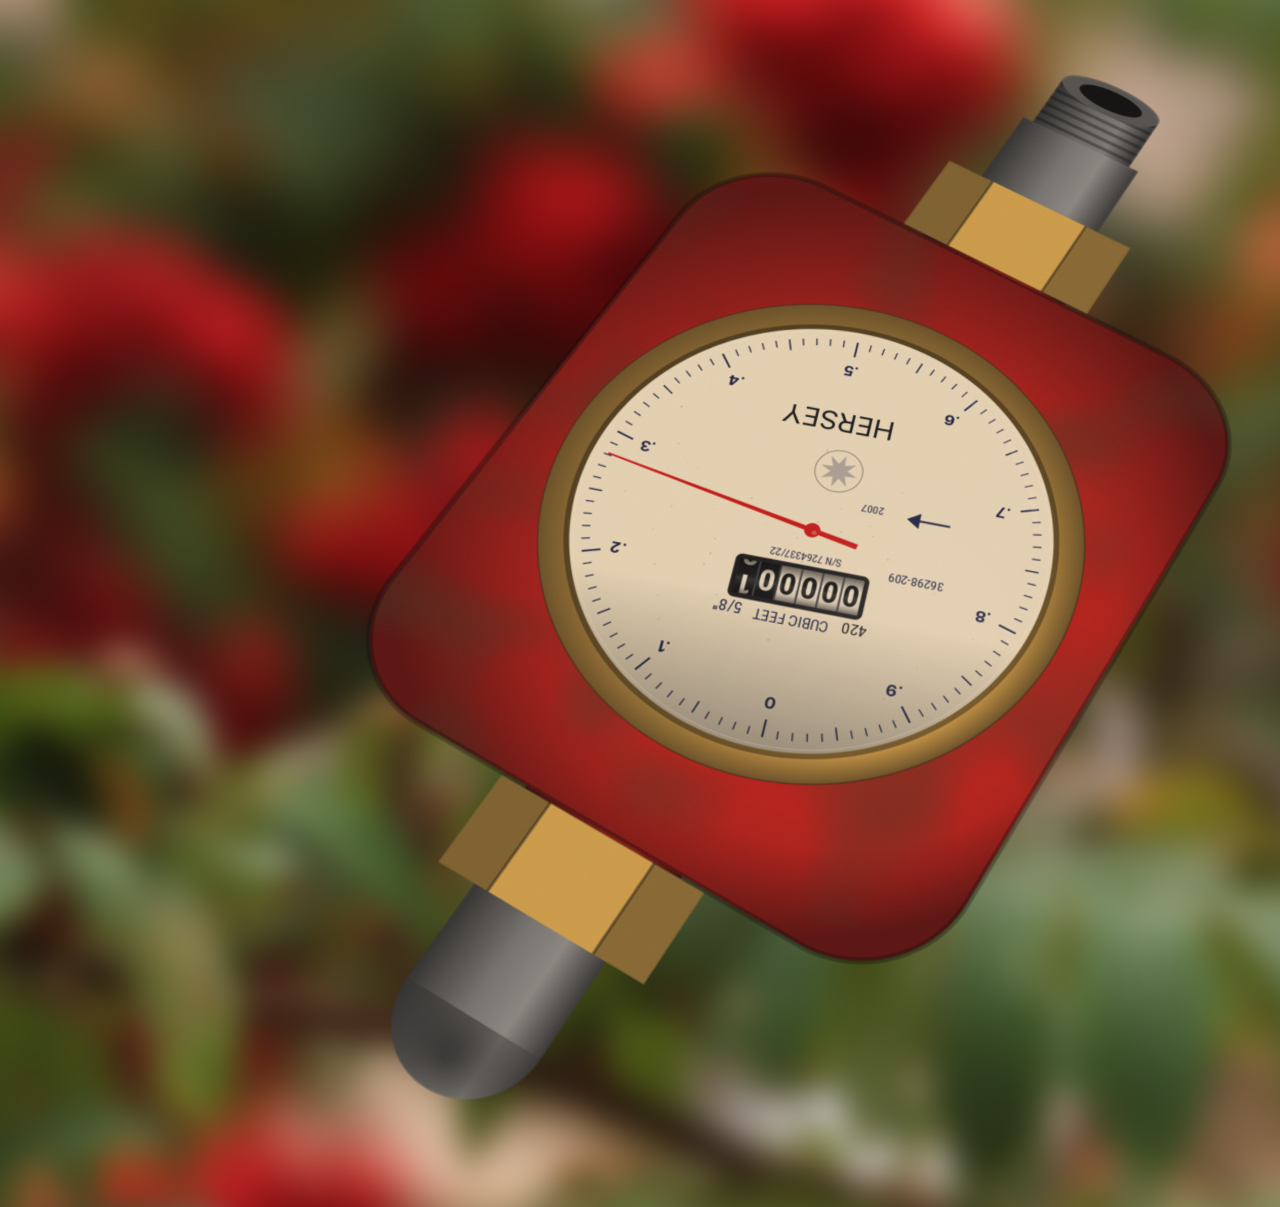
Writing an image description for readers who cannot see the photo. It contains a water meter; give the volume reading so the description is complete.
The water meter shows 1.28 ft³
